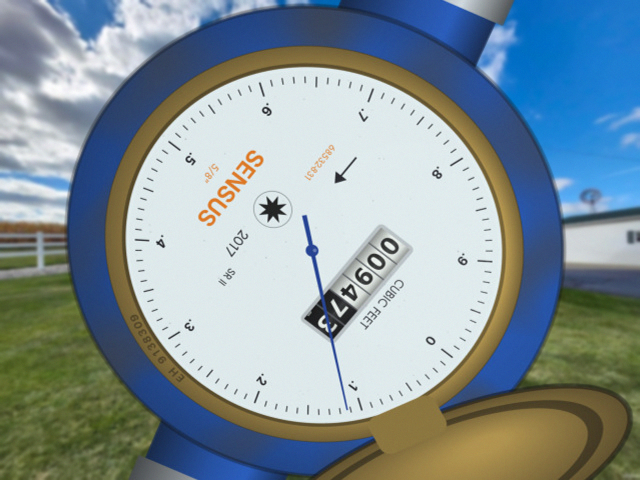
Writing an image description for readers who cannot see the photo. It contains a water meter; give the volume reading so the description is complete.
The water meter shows 9473.11 ft³
